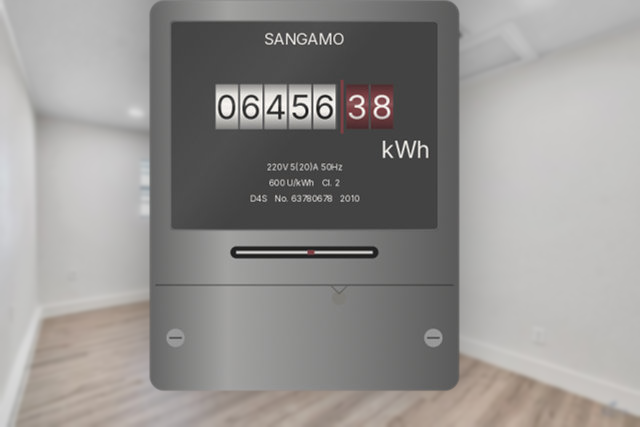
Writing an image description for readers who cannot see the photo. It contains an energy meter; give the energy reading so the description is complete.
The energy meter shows 6456.38 kWh
